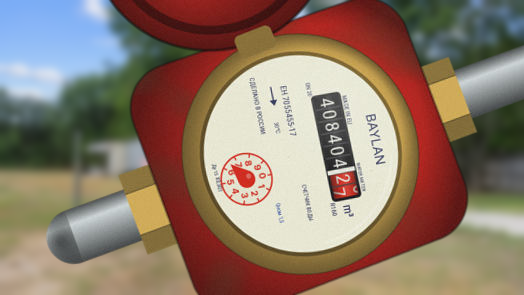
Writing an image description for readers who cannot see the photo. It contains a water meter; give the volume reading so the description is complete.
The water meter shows 408404.266 m³
